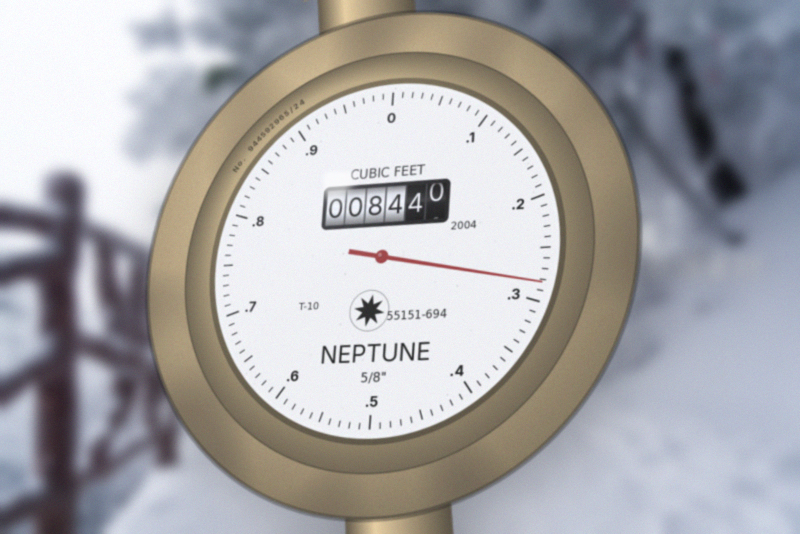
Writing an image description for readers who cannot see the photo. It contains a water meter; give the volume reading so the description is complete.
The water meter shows 8440.28 ft³
